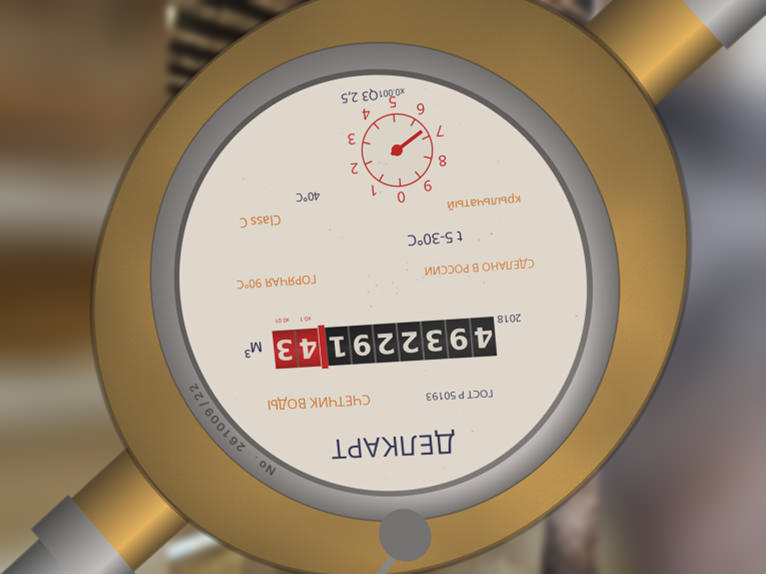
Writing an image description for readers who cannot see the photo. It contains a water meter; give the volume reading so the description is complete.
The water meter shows 4932291.436 m³
